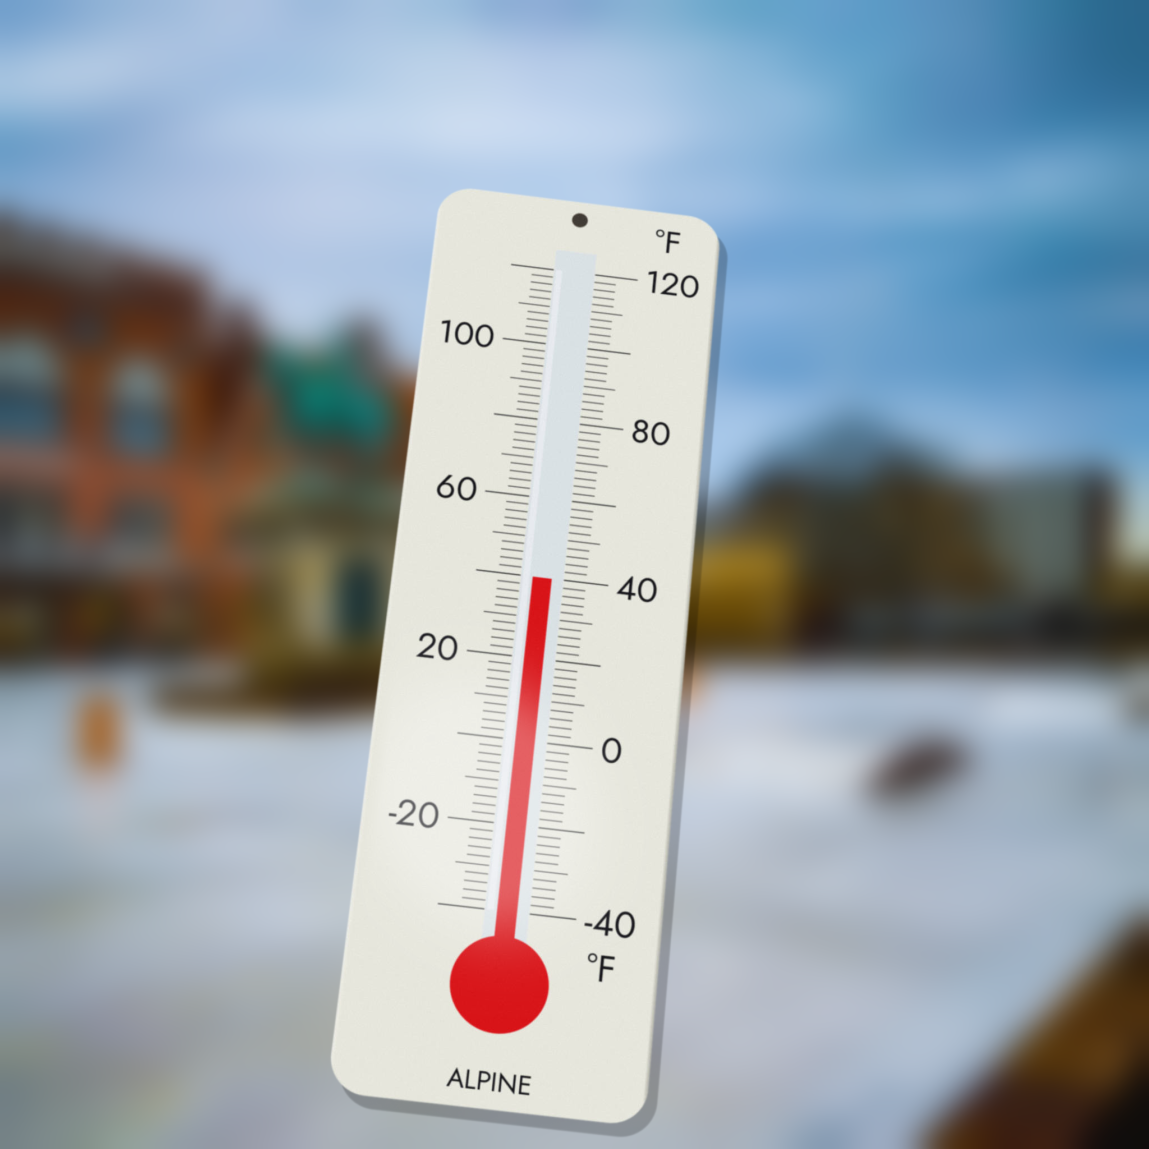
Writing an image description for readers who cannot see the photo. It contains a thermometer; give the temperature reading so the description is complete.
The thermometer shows 40 °F
